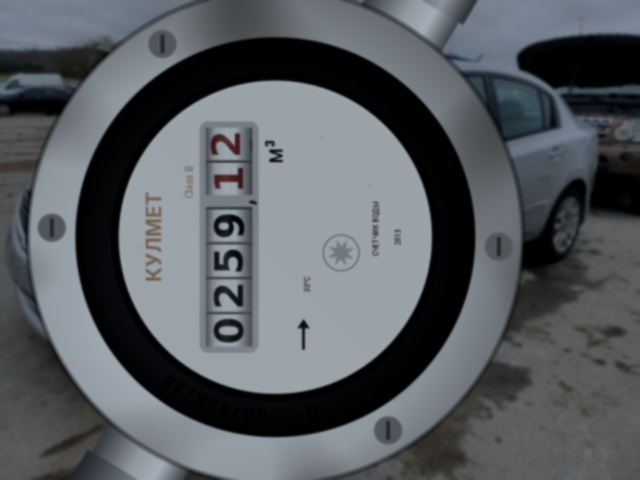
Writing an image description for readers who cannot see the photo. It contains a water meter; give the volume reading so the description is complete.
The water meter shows 259.12 m³
